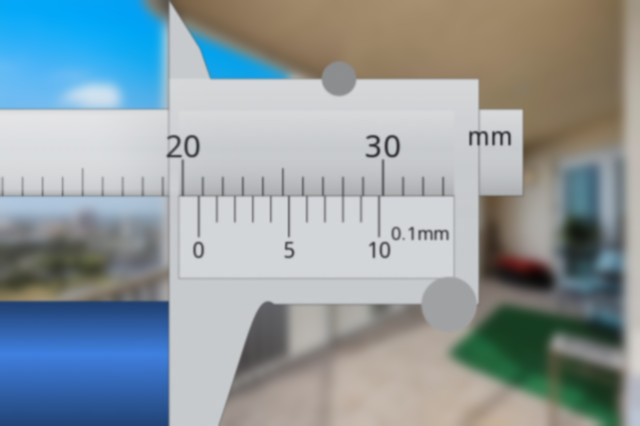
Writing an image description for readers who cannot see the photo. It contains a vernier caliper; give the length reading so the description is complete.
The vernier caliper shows 20.8 mm
